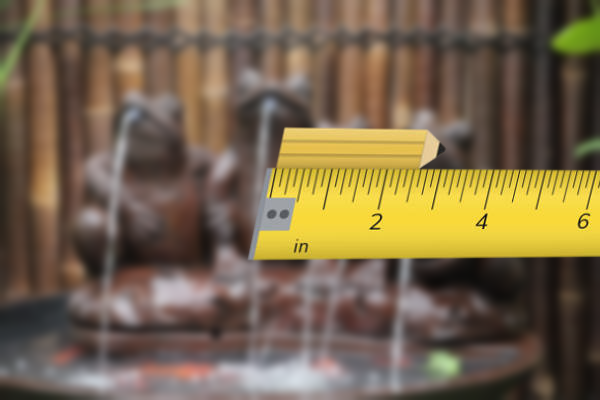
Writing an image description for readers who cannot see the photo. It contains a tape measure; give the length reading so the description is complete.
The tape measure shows 3 in
